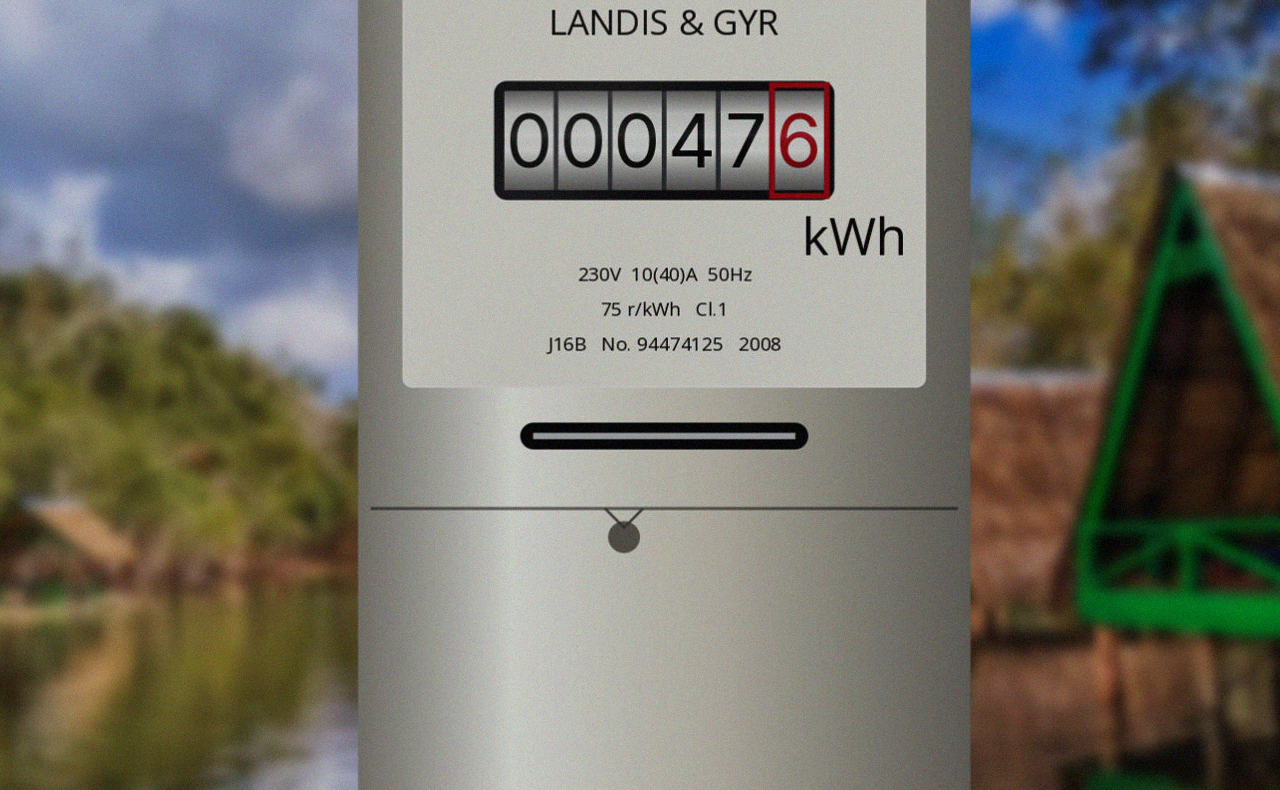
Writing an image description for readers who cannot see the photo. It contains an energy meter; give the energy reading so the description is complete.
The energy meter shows 47.6 kWh
